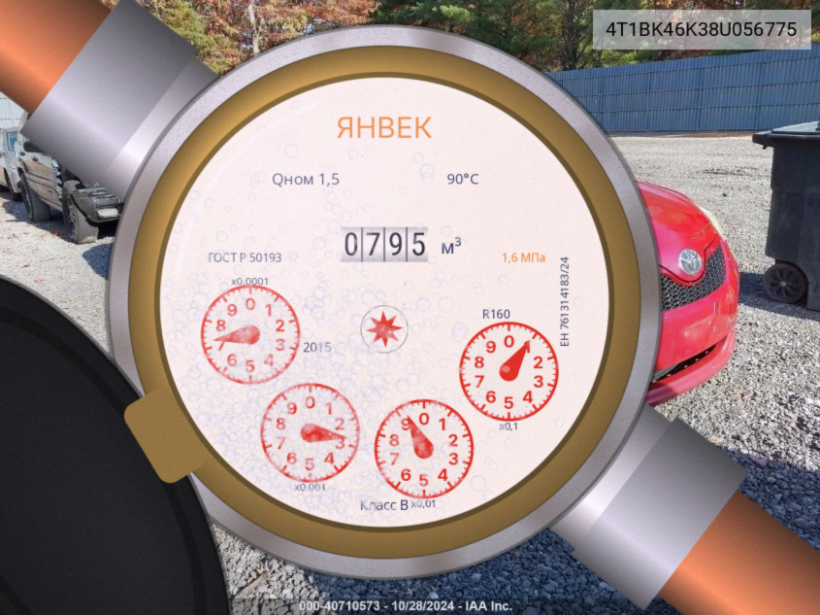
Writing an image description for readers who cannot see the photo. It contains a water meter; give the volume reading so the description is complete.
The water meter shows 795.0927 m³
